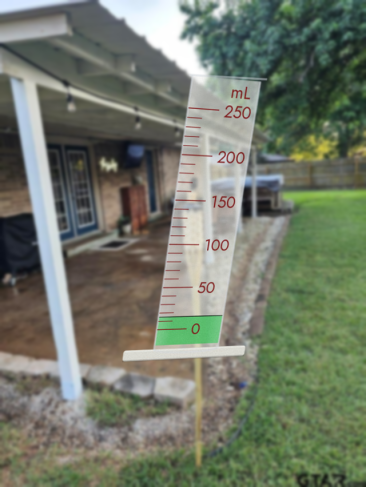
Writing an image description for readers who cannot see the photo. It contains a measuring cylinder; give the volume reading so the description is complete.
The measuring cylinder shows 15 mL
